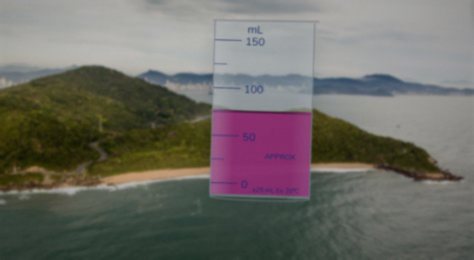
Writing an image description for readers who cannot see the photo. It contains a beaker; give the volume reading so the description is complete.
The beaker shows 75 mL
